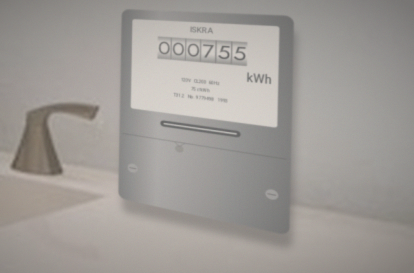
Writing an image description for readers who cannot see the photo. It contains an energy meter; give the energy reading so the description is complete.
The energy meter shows 755 kWh
